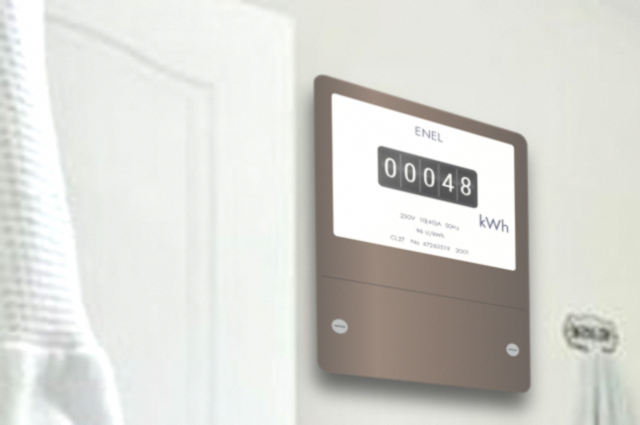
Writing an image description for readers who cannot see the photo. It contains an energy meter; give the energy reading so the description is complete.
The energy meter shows 48 kWh
